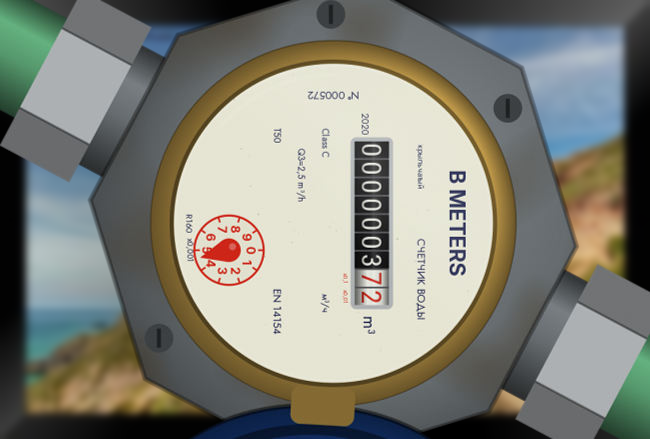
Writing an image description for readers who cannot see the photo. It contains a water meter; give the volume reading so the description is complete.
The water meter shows 3.724 m³
